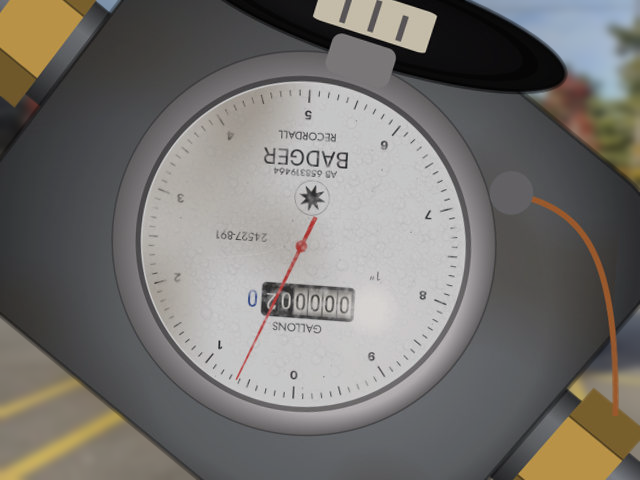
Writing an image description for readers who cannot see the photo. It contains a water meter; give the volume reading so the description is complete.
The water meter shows 20.6 gal
